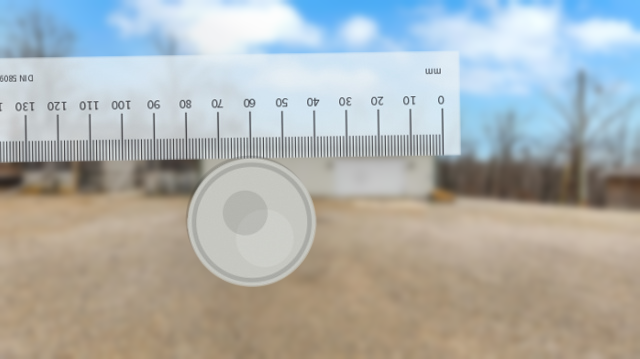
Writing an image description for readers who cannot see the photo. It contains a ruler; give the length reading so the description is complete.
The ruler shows 40 mm
